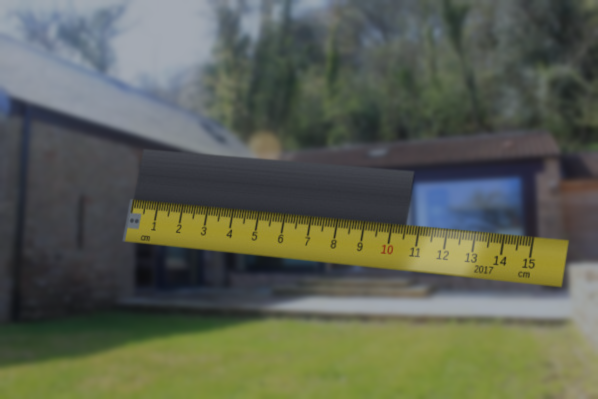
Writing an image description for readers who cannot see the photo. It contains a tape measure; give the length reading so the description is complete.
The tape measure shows 10.5 cm
